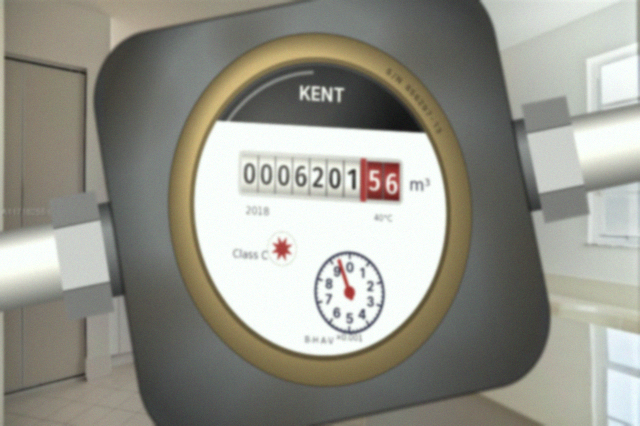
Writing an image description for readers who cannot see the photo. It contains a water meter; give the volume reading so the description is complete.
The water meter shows 6201.559 m³
